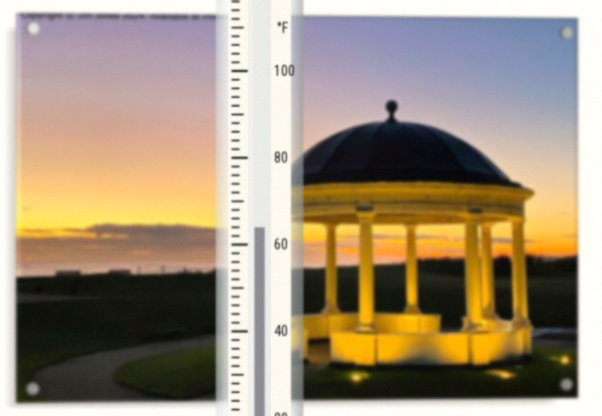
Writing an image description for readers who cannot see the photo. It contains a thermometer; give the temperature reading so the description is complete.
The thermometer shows 64 °F
